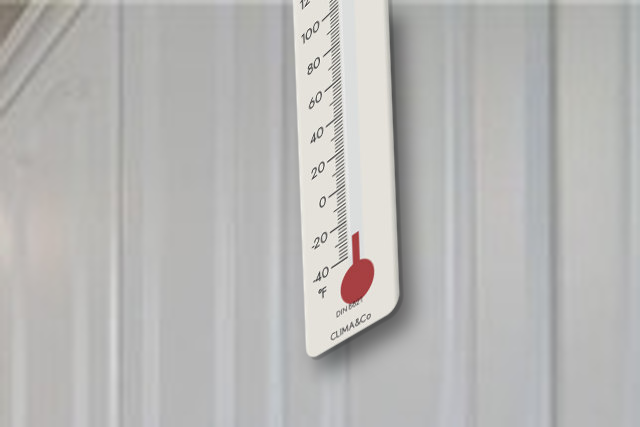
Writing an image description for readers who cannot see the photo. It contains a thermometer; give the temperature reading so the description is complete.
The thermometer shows -30 °F
